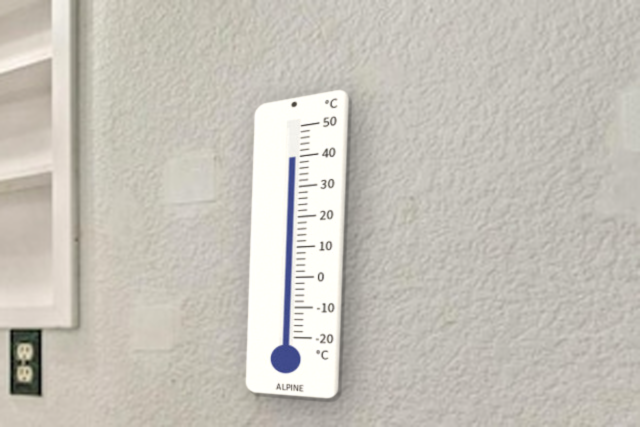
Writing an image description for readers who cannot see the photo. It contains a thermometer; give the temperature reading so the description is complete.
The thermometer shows 40 °C
